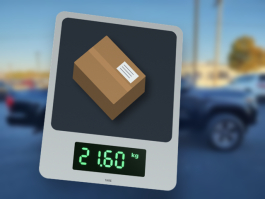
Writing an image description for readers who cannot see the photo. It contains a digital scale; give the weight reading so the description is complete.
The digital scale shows 21.60 kg
